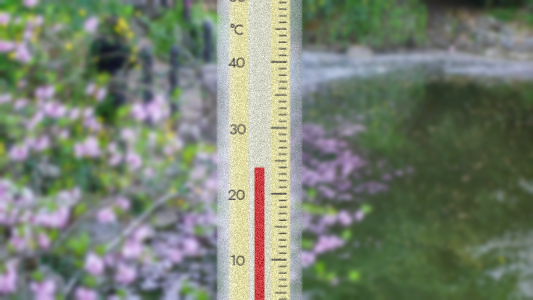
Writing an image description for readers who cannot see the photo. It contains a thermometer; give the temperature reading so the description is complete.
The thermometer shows 24 °C
